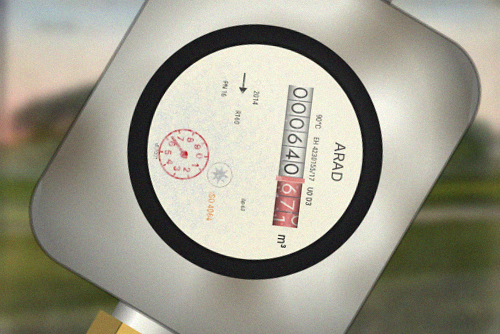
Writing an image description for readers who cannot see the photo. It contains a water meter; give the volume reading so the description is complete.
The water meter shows 640.6706 m³
